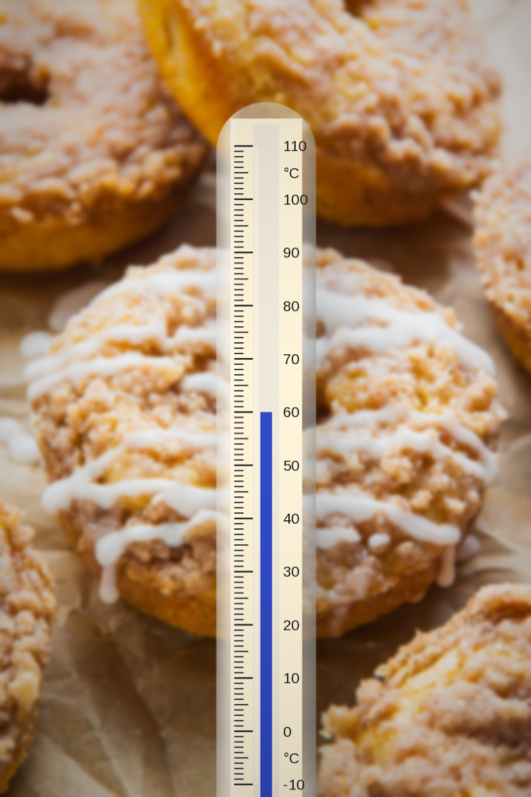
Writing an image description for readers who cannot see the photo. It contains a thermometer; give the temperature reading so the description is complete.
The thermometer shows 60 °C
